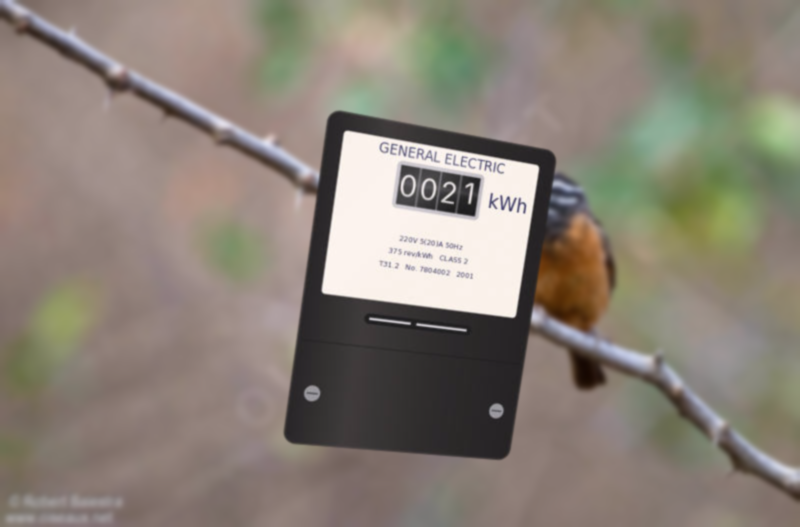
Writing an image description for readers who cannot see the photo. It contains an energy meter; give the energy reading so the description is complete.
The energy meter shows 21 kWh
